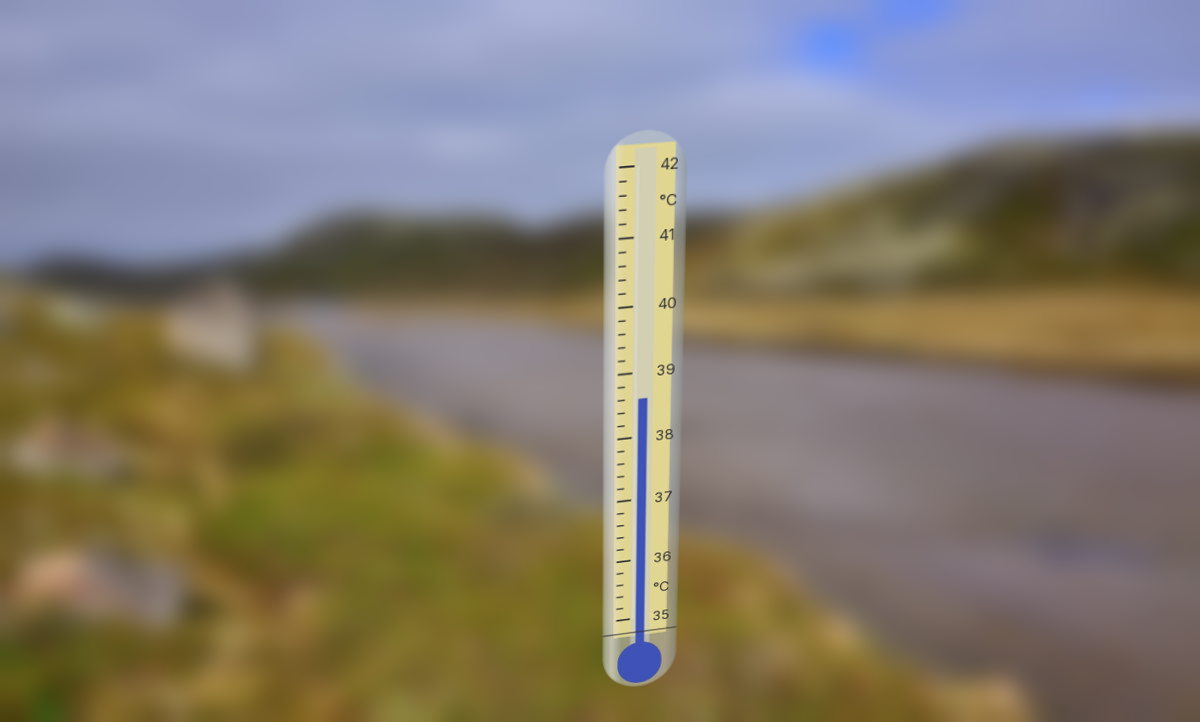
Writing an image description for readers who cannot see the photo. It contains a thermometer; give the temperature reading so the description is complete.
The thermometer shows 38.6 °C
